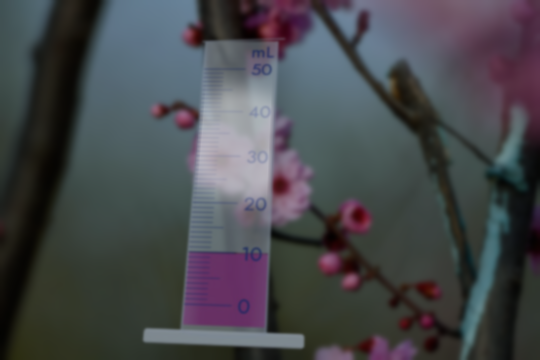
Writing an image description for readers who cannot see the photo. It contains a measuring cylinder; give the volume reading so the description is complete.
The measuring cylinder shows 10 mL
